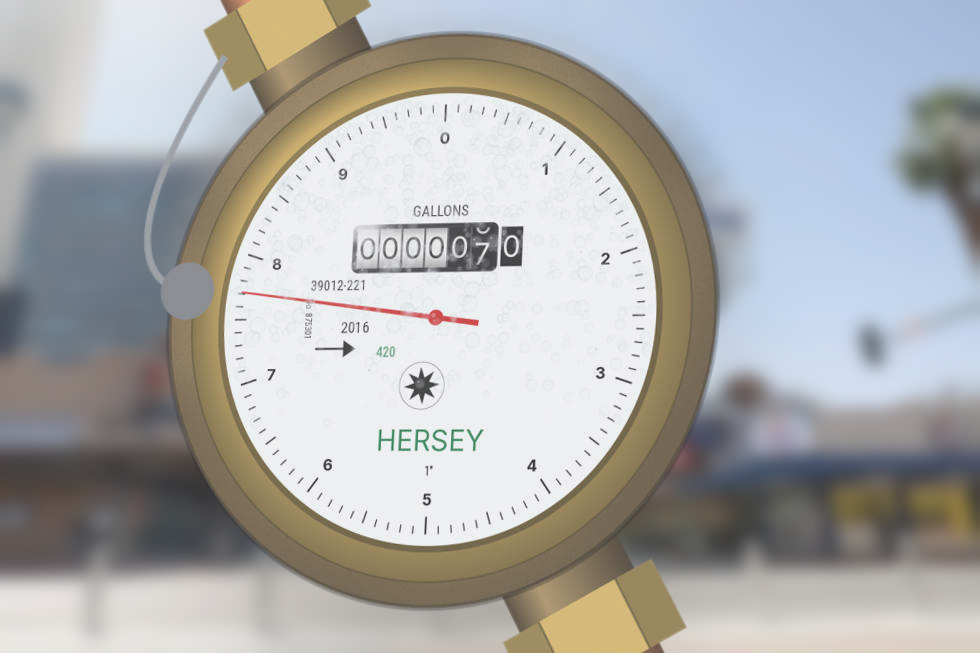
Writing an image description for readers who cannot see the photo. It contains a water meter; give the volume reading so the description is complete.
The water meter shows 67.7 gal
